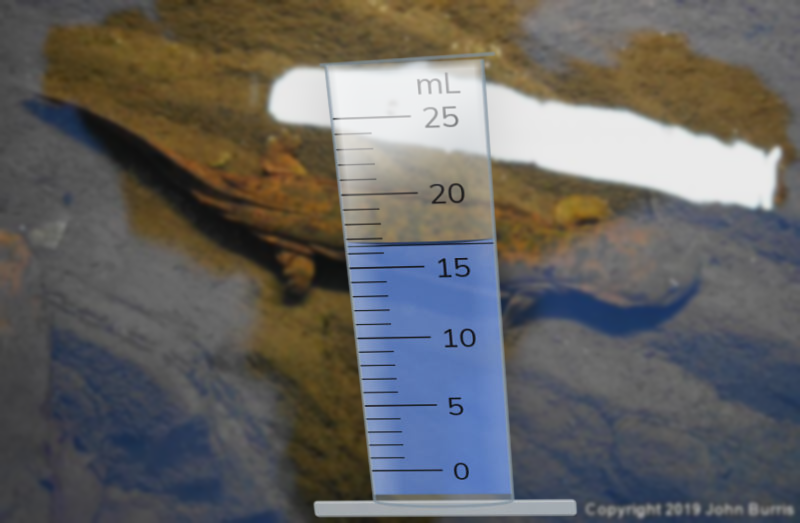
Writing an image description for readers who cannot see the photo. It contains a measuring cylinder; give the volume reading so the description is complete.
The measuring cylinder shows 16.5 mL
